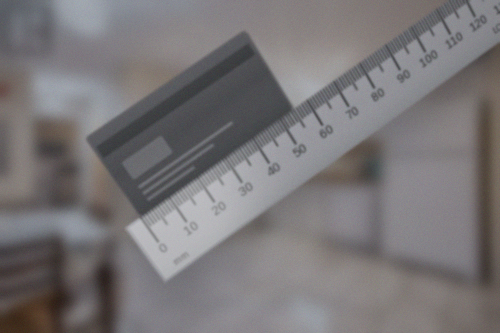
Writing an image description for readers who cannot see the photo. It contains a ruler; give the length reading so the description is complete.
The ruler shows 55 mm
